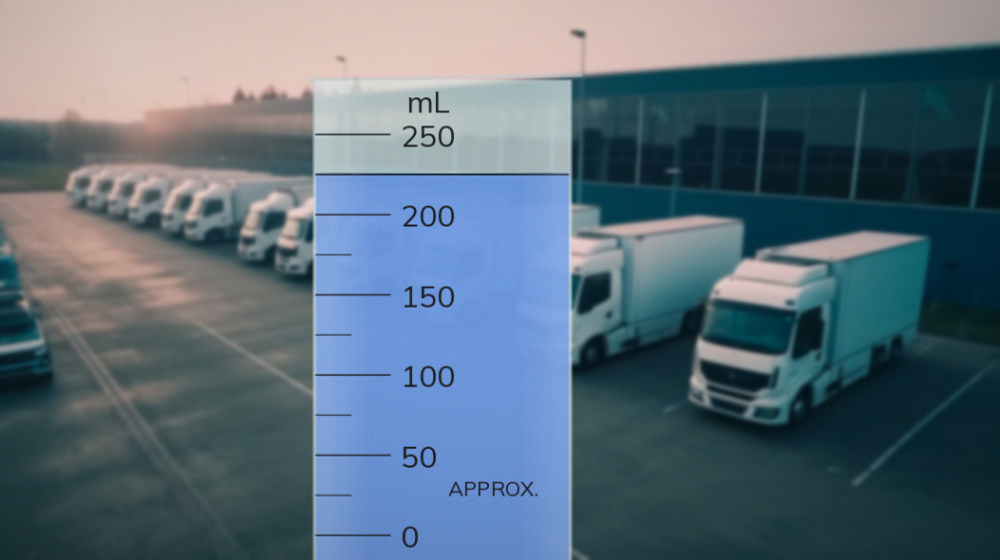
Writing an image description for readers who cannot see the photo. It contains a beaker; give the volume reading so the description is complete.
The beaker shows 225 mL
